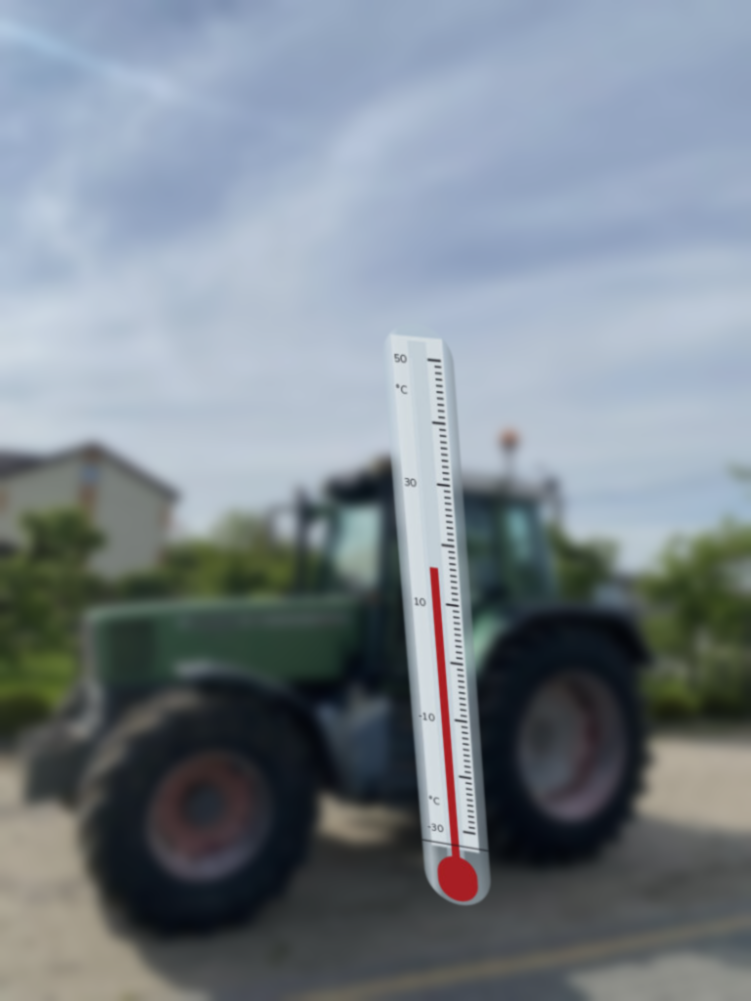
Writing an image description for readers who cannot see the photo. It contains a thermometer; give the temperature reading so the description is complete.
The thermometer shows 16 °C
